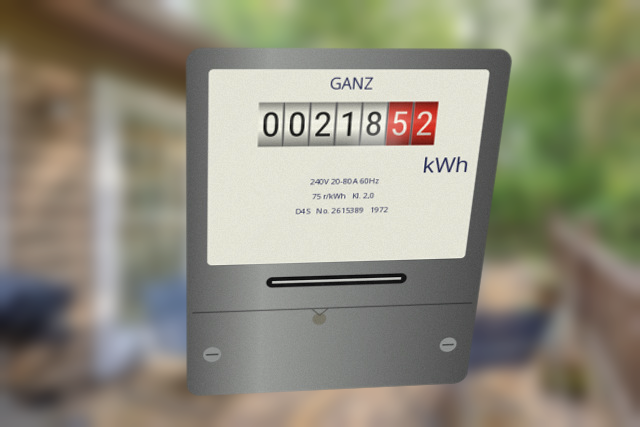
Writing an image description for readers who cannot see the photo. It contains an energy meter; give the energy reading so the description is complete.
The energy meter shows 218.52 kWh
